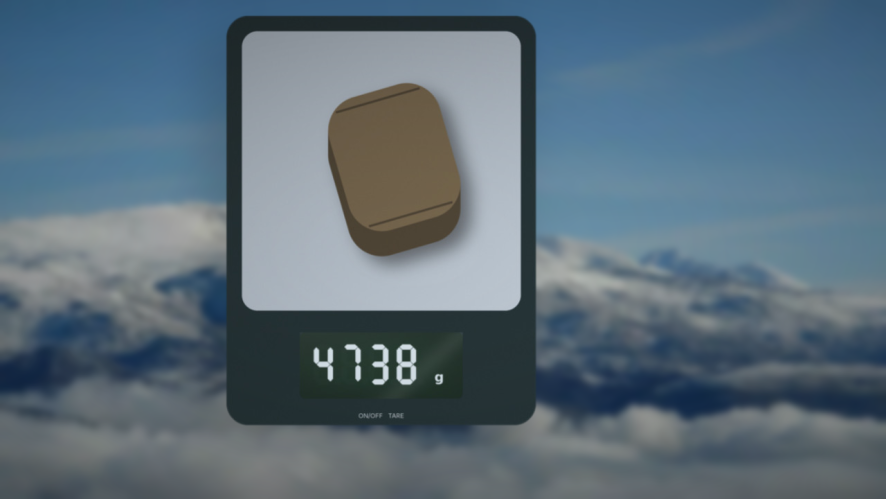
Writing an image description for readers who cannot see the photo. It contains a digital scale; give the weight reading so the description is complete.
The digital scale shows 4738 g
